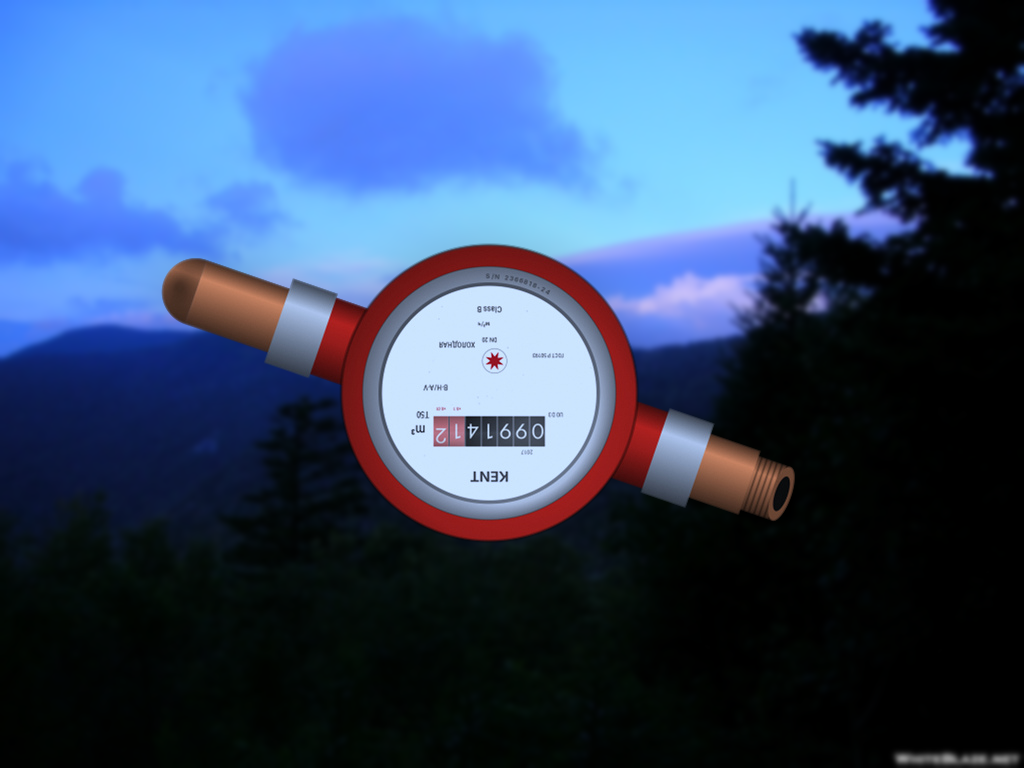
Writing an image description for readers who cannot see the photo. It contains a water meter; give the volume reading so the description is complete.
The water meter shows 9914.12 m³
